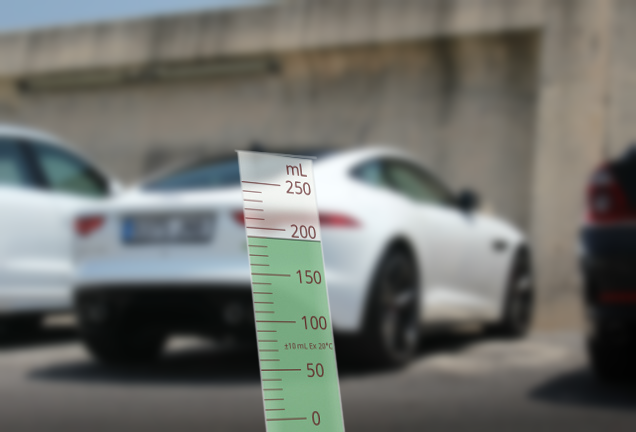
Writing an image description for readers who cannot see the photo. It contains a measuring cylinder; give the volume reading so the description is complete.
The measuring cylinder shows 190 mL
